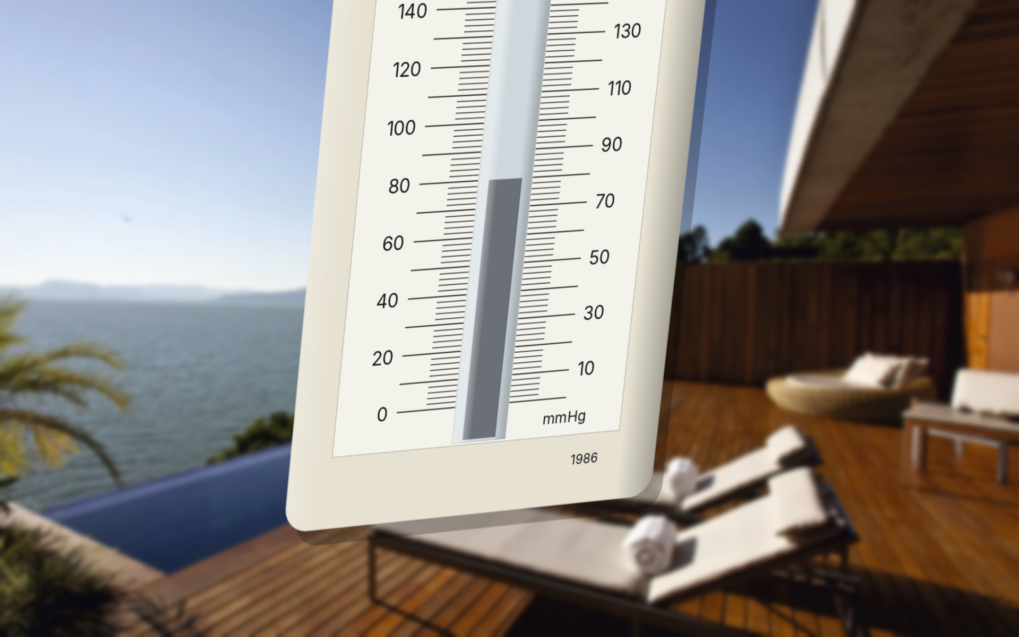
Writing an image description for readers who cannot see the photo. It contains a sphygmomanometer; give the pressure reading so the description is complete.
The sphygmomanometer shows 80 mmHg
